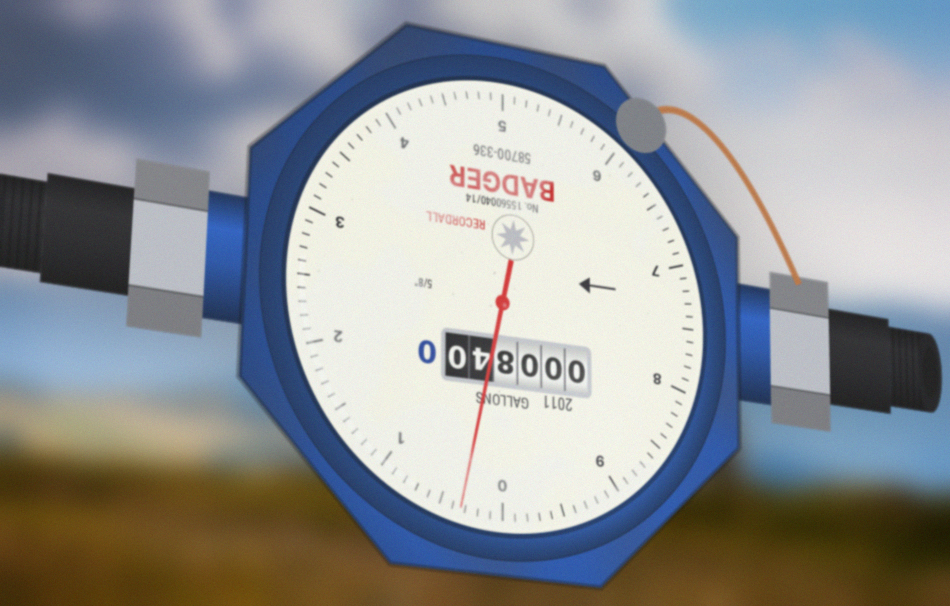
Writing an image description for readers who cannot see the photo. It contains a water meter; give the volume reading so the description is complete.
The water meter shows 8400.3 gal
